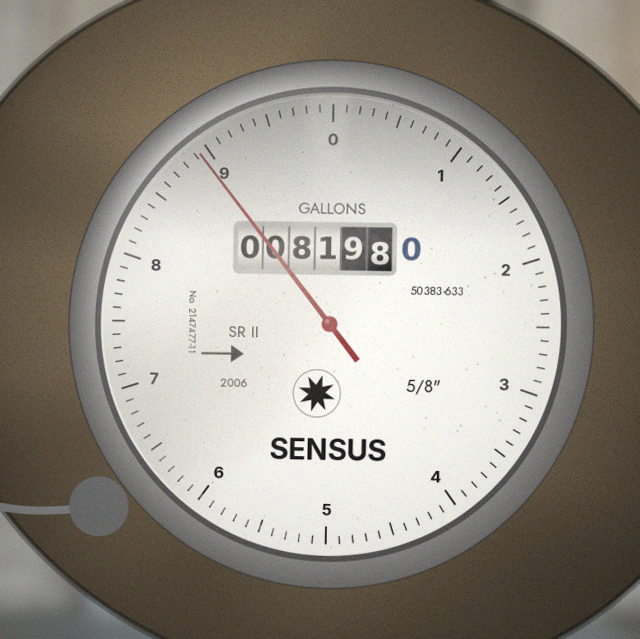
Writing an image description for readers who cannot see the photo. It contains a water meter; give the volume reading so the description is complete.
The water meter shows 81978.9 gal
